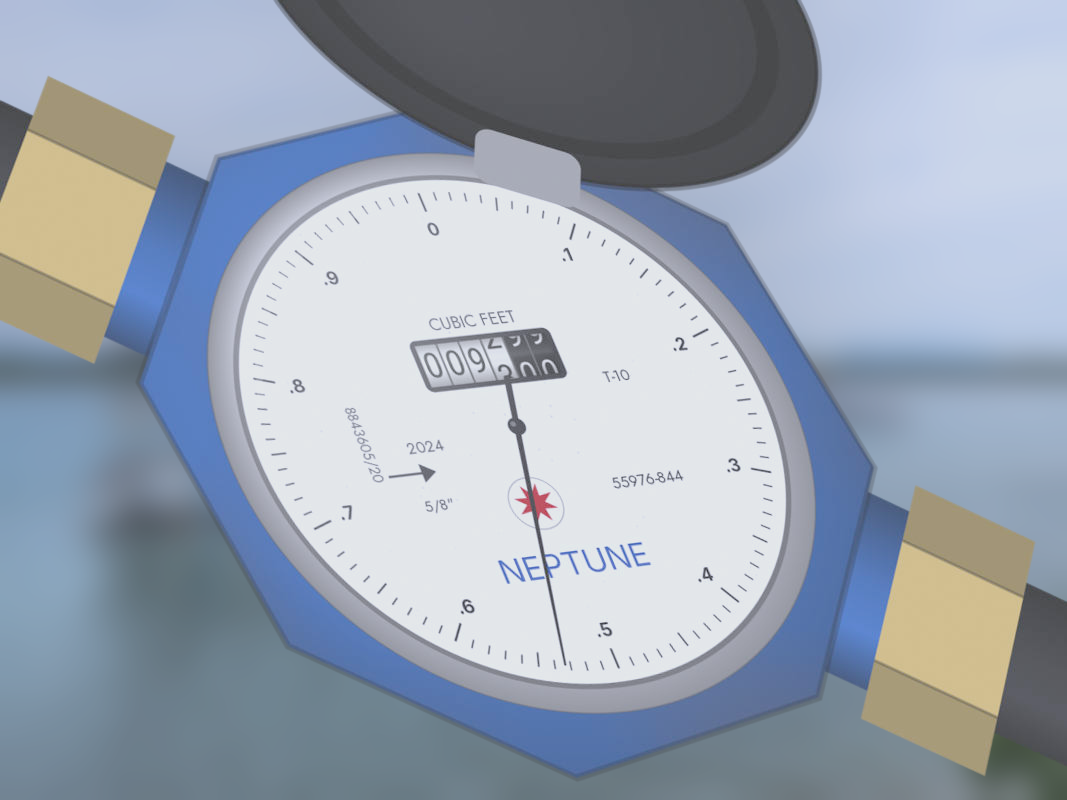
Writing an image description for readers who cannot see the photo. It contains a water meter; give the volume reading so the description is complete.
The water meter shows 9299.53 ft³
